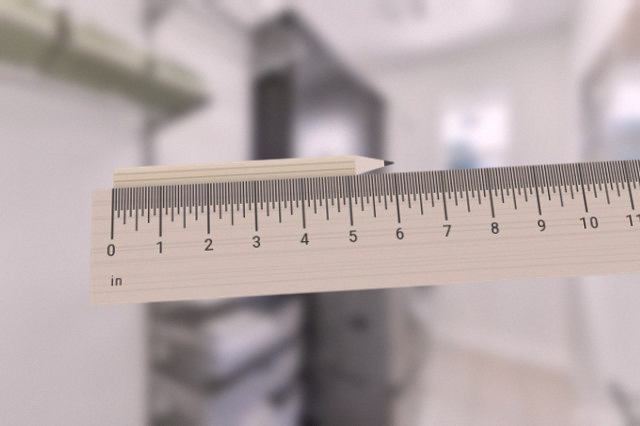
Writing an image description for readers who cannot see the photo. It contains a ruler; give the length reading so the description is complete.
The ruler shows 6 in
